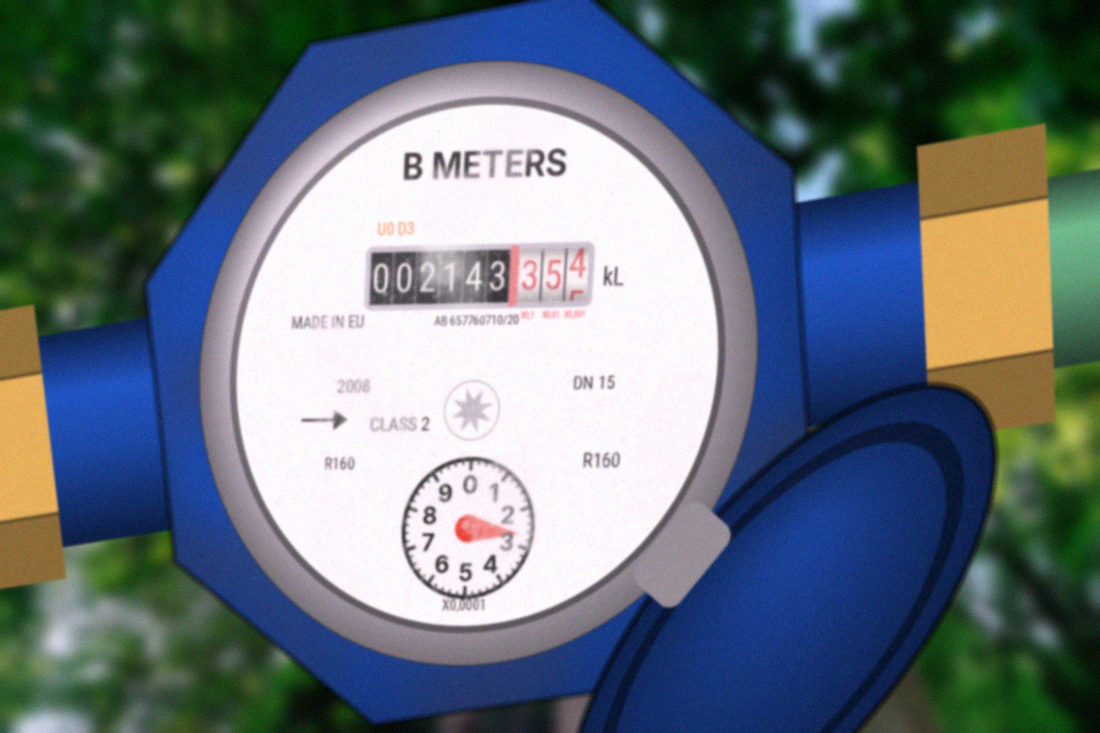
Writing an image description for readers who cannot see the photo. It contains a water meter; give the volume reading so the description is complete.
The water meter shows 2143.3542 kL
